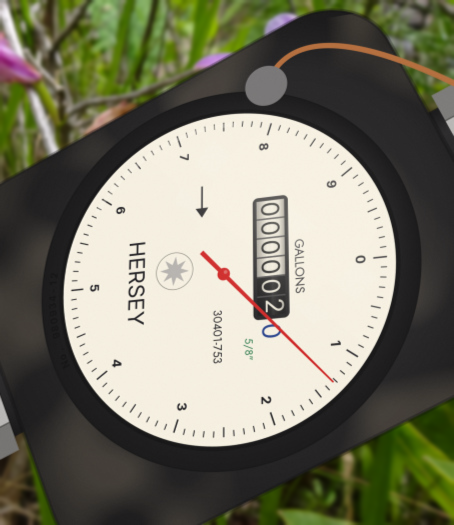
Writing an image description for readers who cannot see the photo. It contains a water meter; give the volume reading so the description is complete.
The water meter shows 21.3 gal
